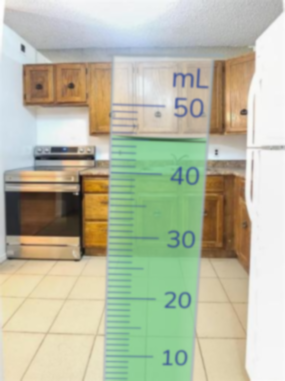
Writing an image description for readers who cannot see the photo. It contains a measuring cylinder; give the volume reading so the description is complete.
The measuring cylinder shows 45 mL
